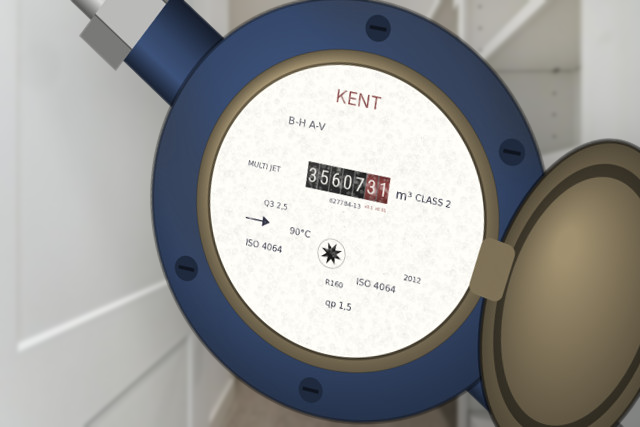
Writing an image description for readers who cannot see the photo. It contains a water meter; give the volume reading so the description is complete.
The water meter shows 35607.31 m³
